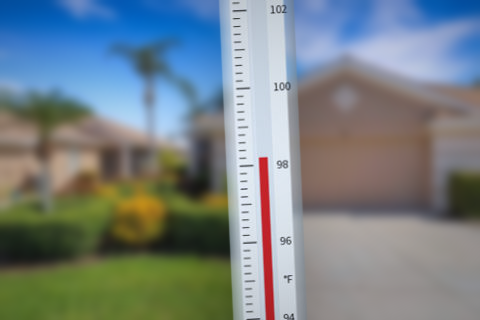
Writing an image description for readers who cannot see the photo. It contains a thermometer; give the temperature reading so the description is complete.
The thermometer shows 98.2 °F
